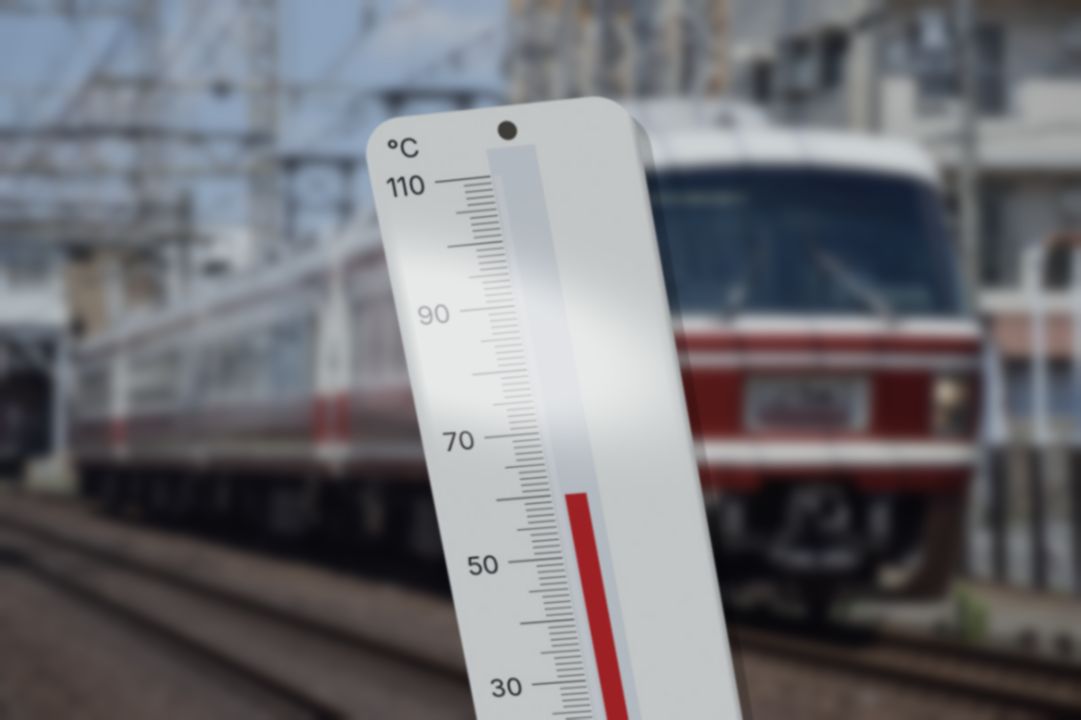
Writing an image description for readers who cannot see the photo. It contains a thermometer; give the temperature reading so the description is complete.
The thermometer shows 60 °C
